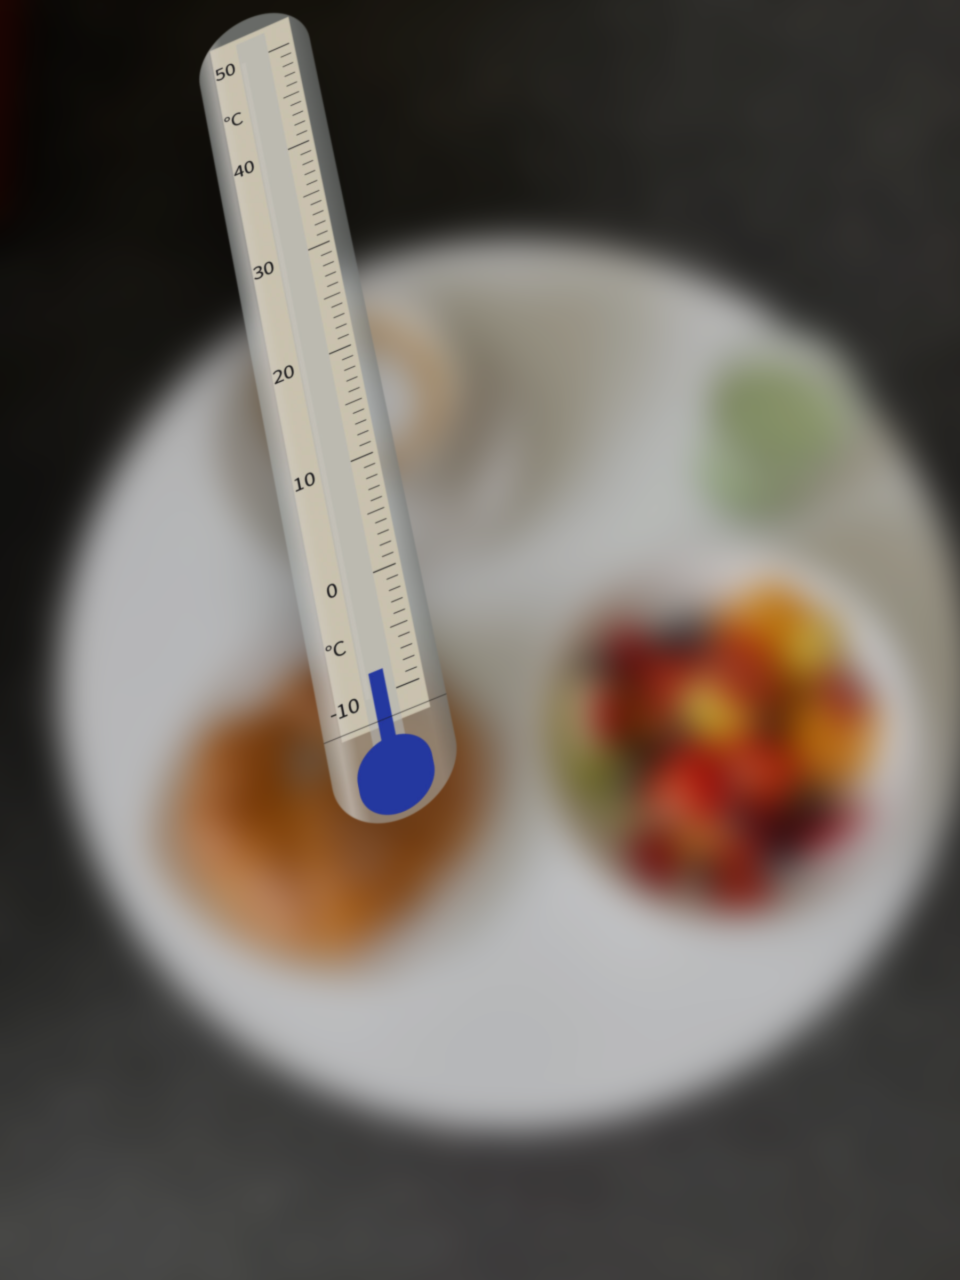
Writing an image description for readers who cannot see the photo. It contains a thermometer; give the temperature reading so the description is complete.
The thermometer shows -8 °C
